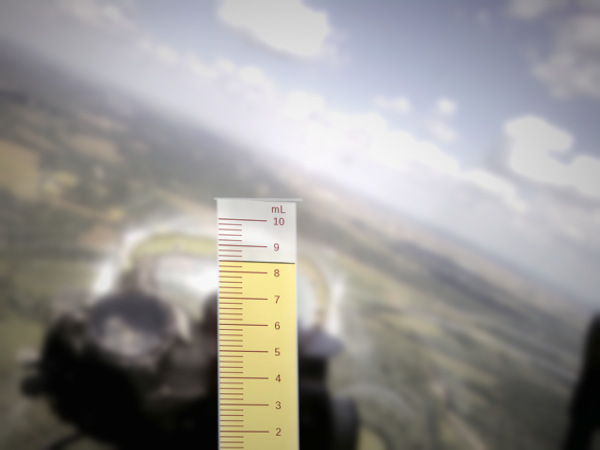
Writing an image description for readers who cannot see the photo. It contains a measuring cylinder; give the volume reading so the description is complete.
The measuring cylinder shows 8.4 mL
